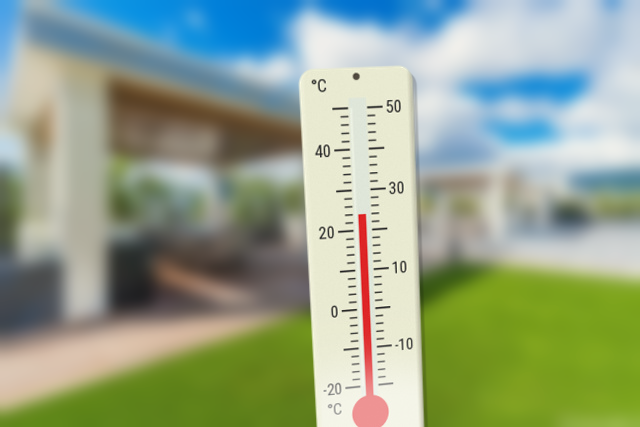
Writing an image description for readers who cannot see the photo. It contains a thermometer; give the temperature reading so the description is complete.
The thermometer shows 24 °C
